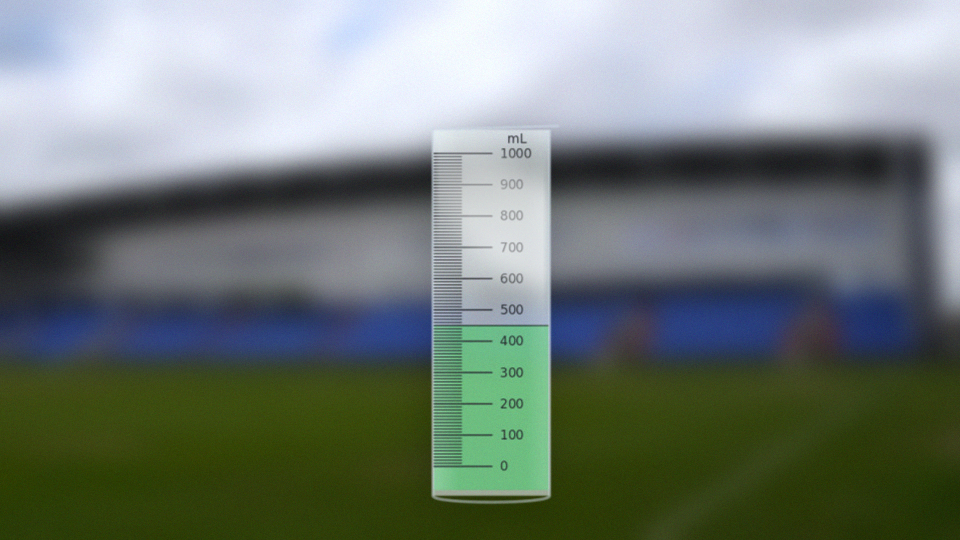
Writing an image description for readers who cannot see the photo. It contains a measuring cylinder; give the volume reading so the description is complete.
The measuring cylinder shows 450 mL
